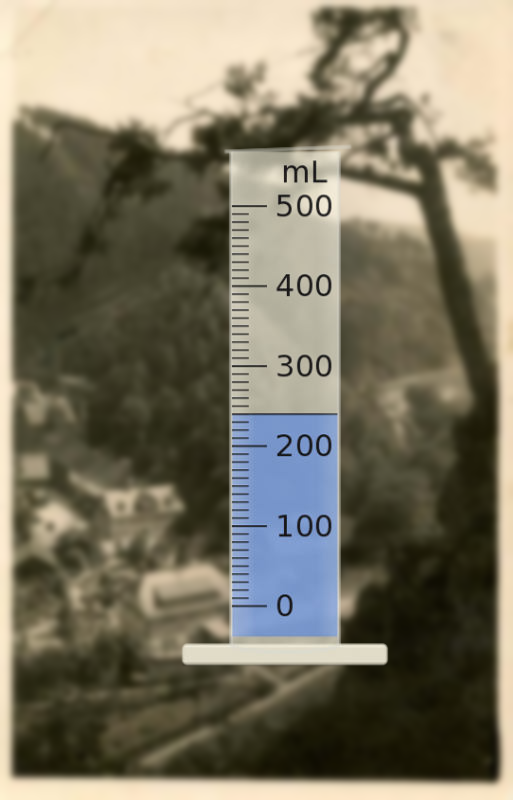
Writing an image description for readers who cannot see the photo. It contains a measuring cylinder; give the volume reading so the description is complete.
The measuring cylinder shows 240 mL
